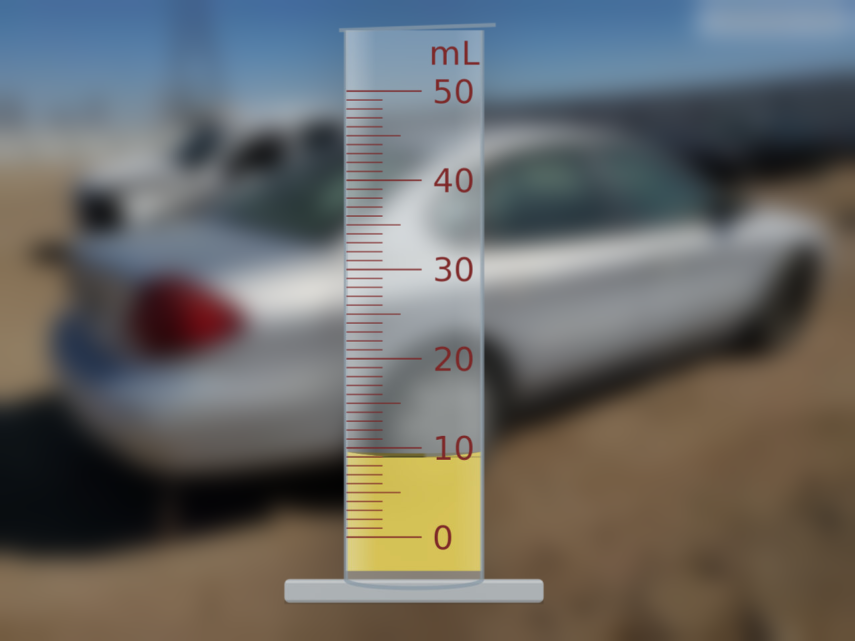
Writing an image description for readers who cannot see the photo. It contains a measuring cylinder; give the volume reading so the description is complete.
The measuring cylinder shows 9 mL
